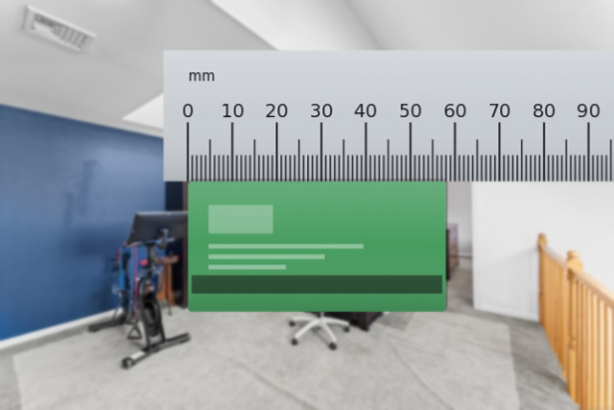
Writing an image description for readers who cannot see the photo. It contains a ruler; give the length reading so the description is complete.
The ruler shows 58 mm
